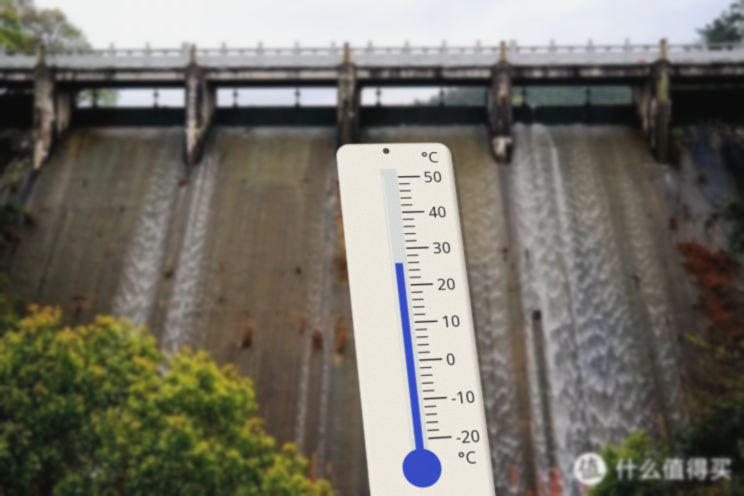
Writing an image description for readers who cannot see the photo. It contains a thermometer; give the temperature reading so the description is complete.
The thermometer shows 26 °C
